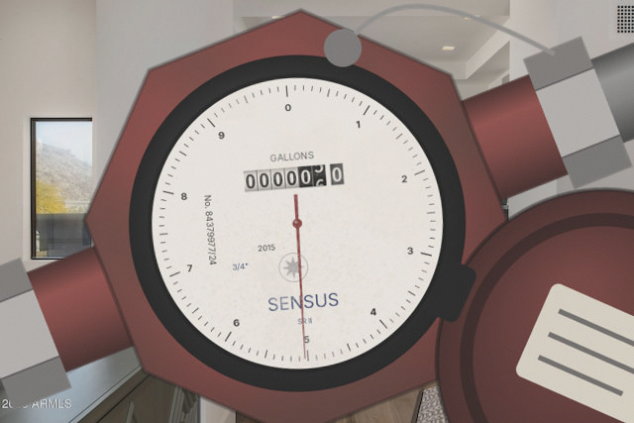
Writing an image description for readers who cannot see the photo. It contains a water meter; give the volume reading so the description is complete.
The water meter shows 55.0 gal
